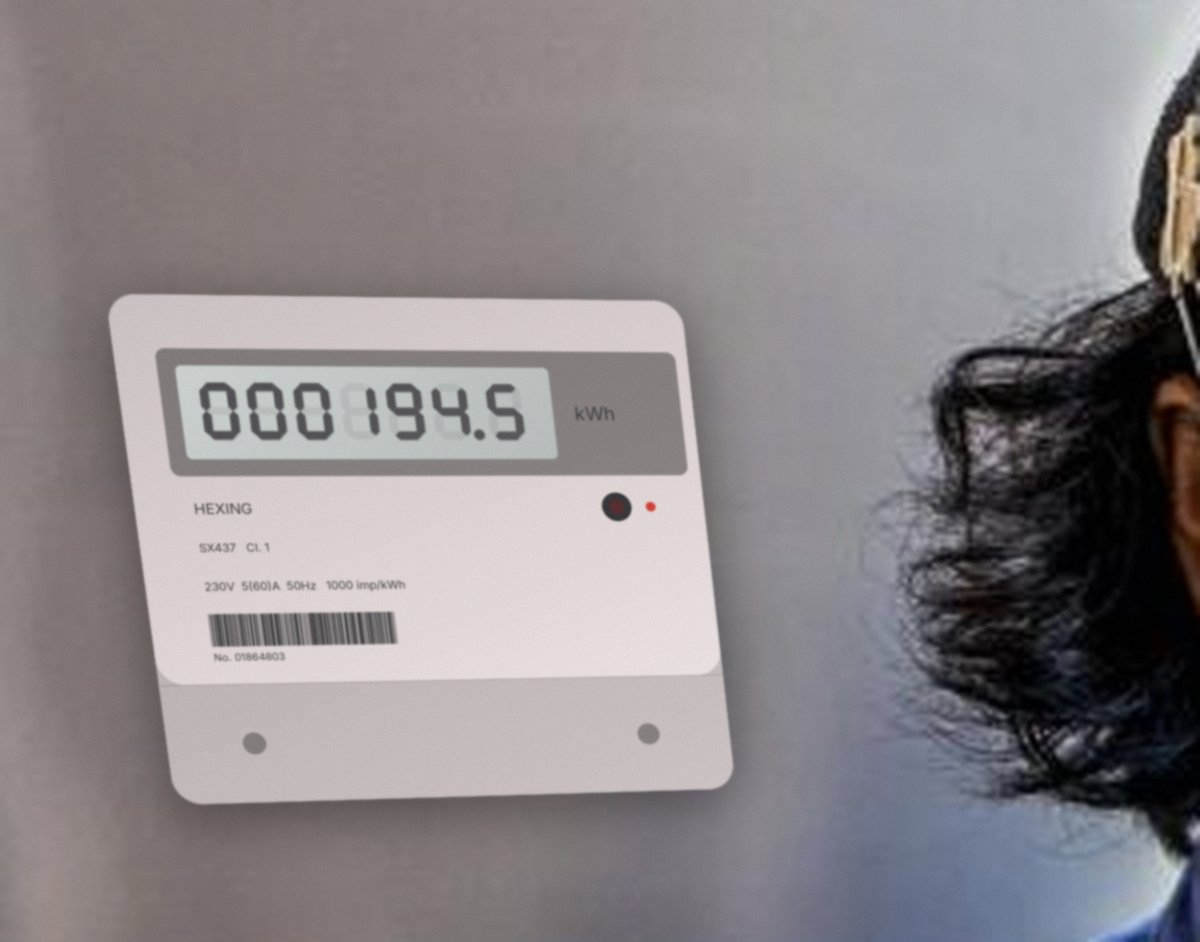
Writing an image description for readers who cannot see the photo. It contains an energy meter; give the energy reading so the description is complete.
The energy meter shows 194.5 kWh
